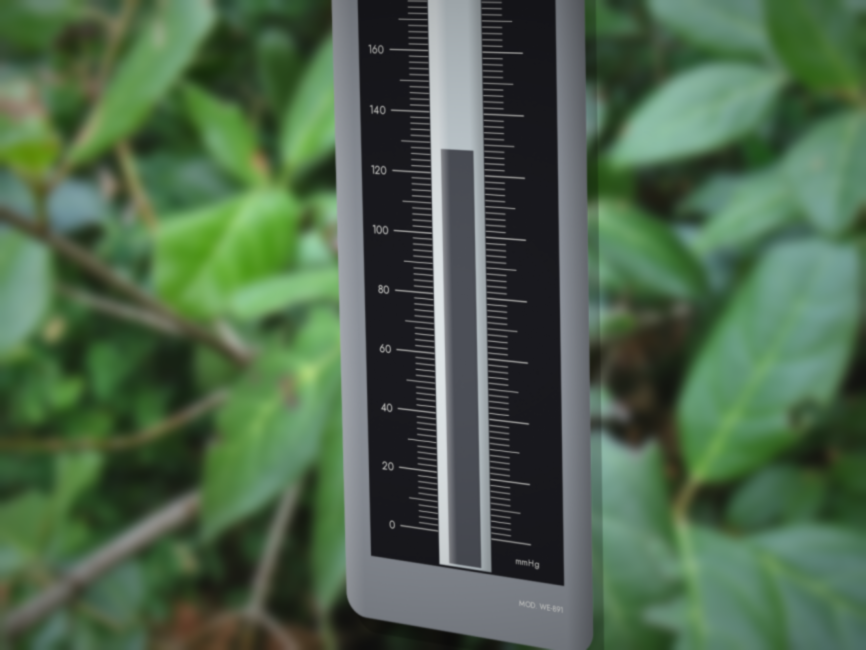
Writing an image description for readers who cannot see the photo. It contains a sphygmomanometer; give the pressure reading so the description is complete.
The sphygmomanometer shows 128 mmHg
